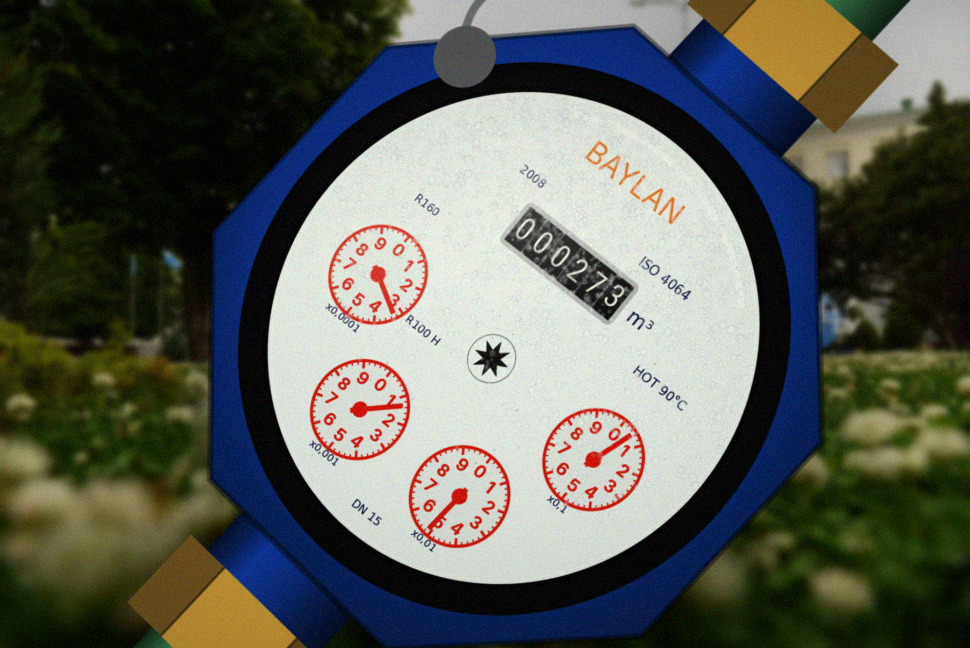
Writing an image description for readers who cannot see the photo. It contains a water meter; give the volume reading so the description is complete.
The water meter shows 273.0513 m³
